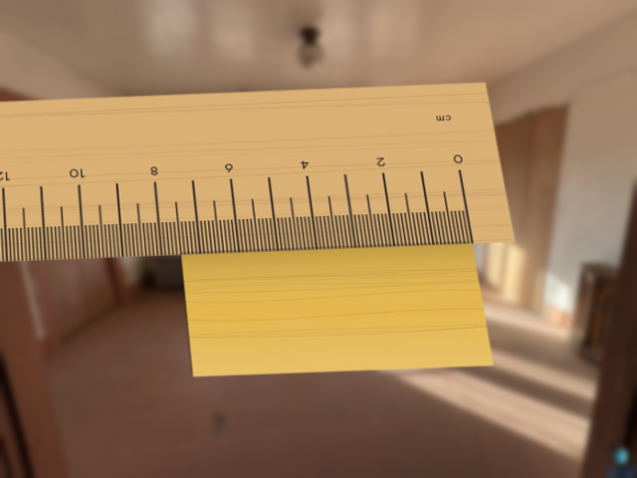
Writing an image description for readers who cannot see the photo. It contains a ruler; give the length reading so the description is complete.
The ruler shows 7.5 cm
